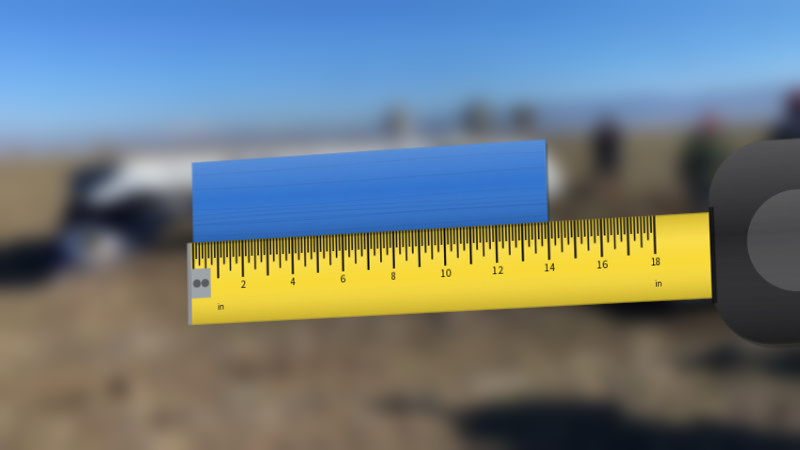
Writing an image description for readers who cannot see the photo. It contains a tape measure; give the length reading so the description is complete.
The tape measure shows 14 in
